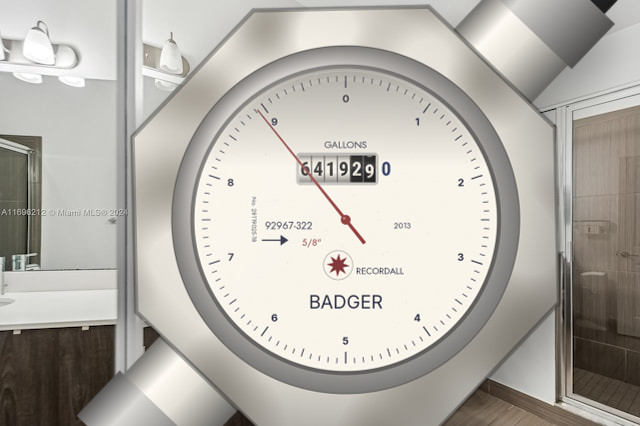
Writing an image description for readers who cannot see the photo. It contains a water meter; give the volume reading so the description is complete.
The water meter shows 6419288.9 gal
